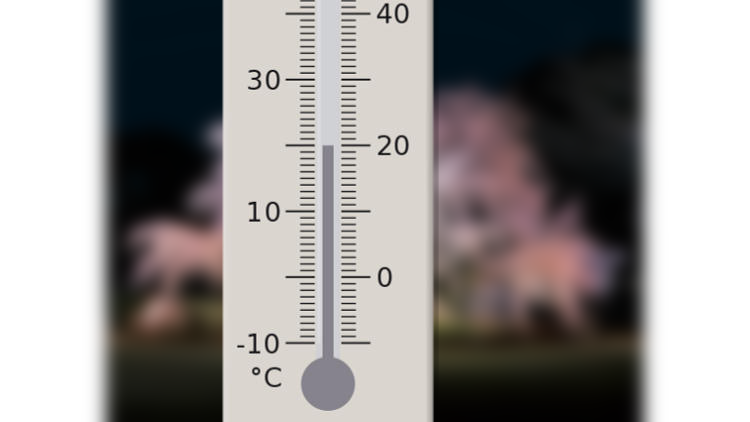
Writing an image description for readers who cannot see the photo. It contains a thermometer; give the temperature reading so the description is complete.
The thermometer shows 20 °C
